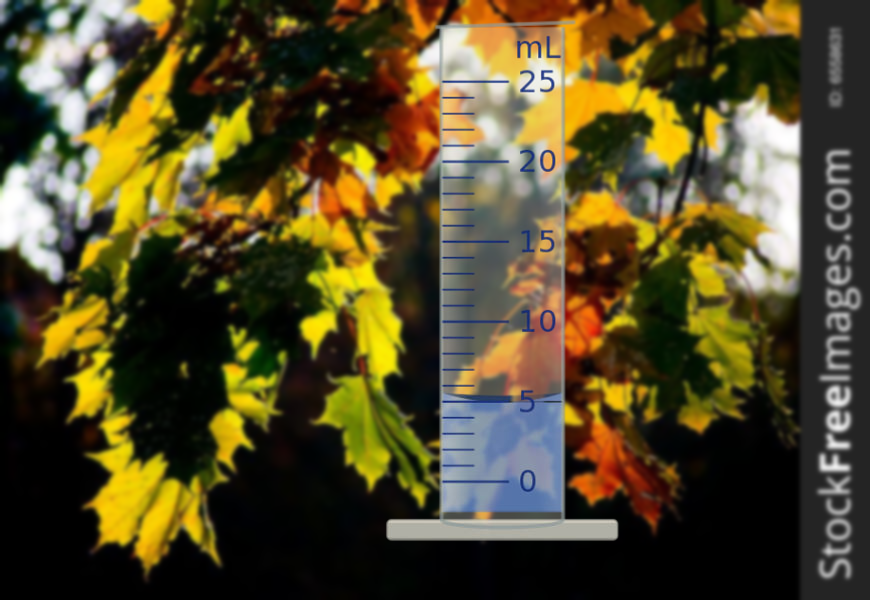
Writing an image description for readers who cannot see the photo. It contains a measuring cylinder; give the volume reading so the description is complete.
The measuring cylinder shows 5 mL
